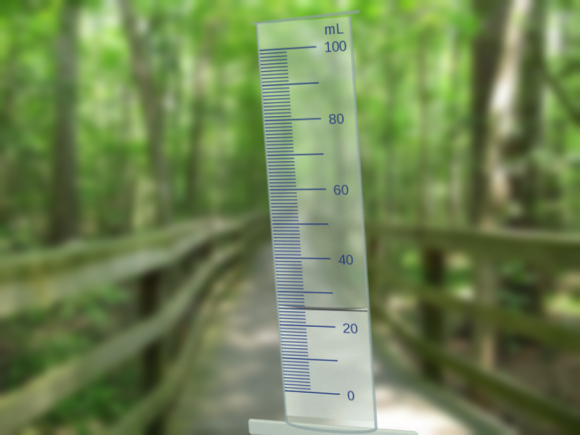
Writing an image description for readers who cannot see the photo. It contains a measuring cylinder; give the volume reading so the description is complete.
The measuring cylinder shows 25 mL
